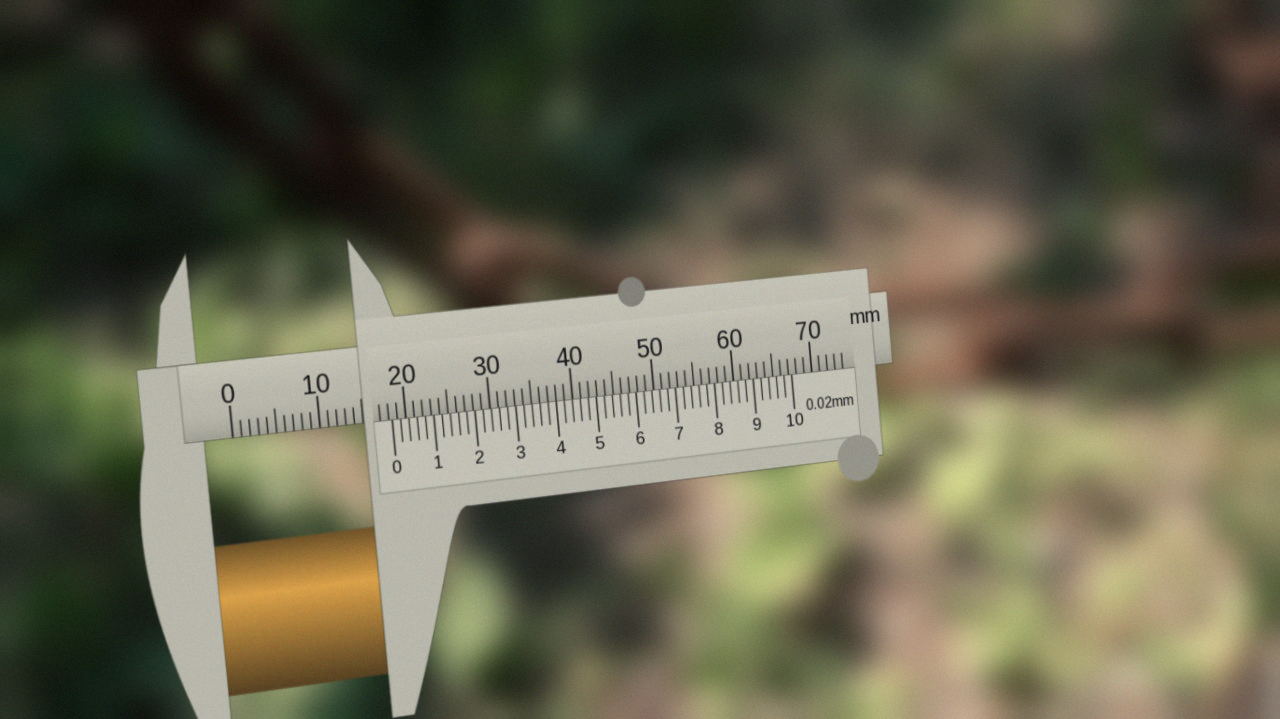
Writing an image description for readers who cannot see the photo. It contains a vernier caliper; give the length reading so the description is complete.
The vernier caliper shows 18.4 mm
